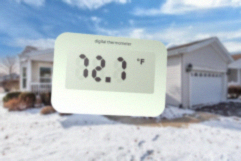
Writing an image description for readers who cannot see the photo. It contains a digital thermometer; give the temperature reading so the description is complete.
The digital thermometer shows 72.7 °F
